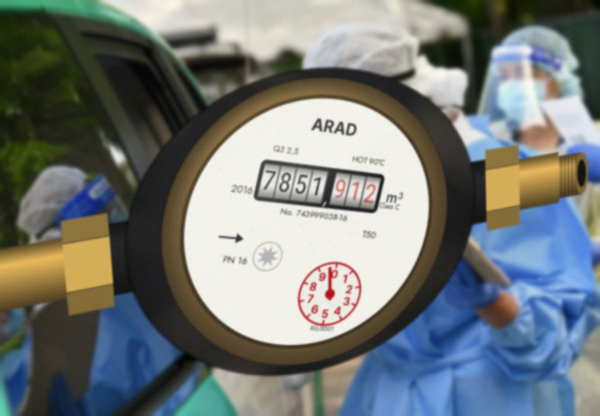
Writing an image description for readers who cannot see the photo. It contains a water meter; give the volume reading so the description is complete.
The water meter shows 7851.9119 m³
